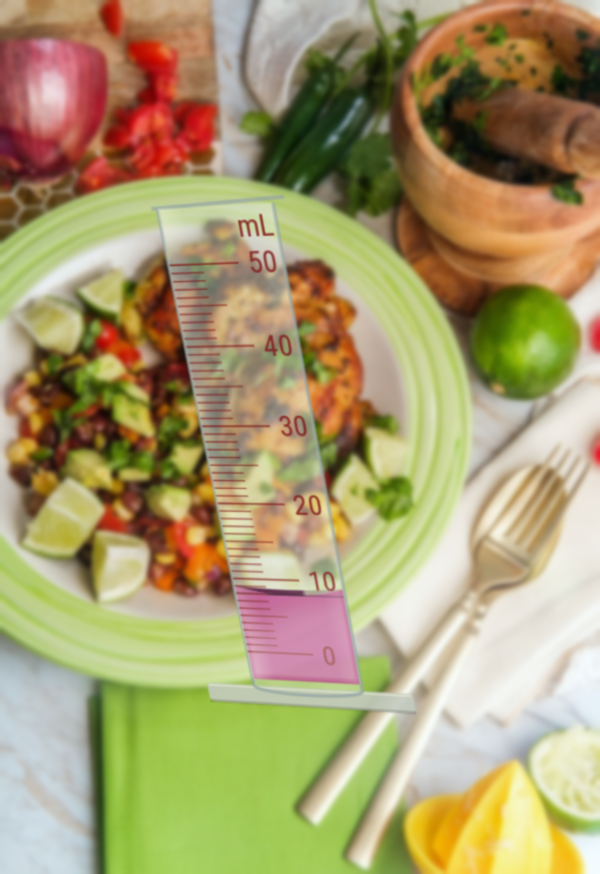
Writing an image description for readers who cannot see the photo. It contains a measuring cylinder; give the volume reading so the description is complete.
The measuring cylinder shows 8 mL
